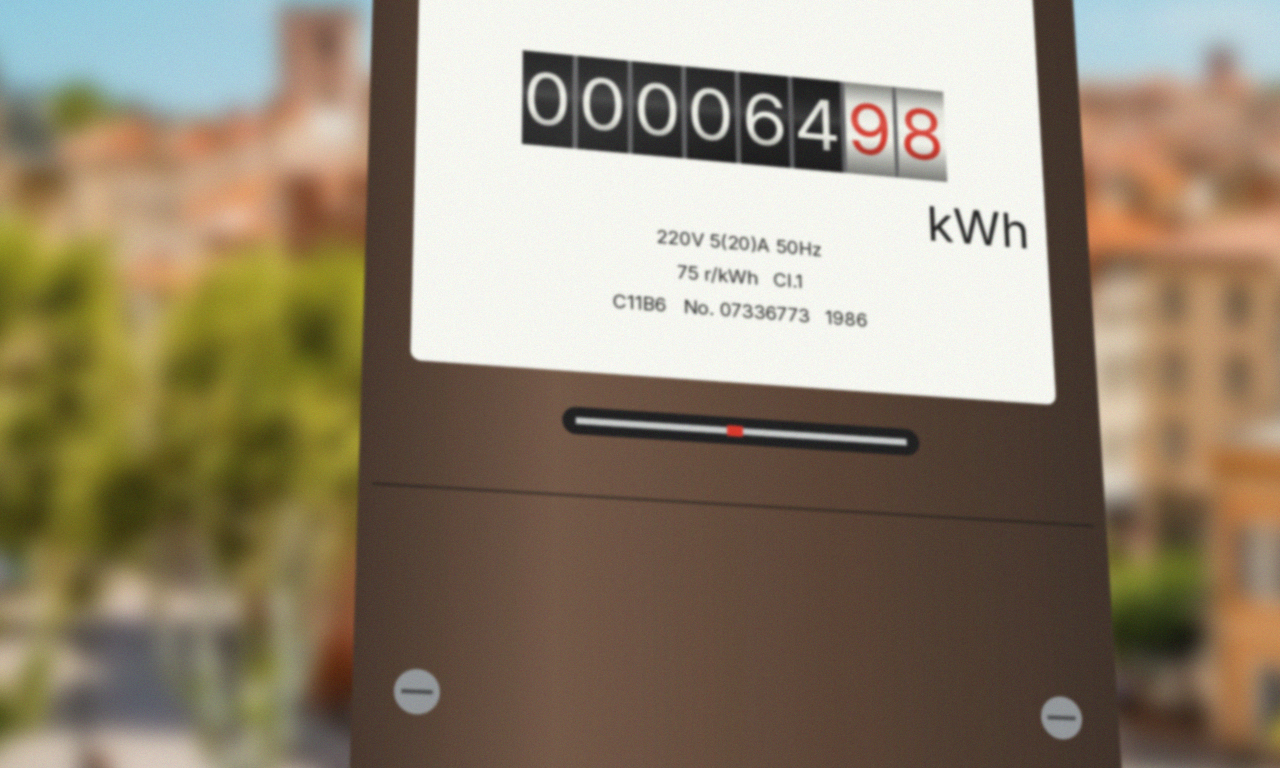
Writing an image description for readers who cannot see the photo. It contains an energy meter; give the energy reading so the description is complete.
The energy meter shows 64.98 kWh
